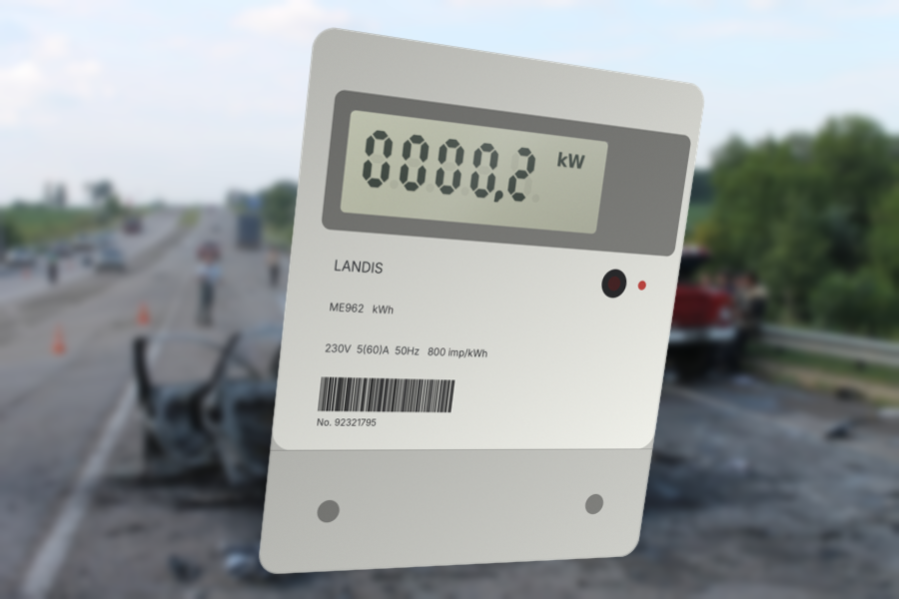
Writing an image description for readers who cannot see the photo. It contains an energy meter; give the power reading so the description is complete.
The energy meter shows 0.2 kW
